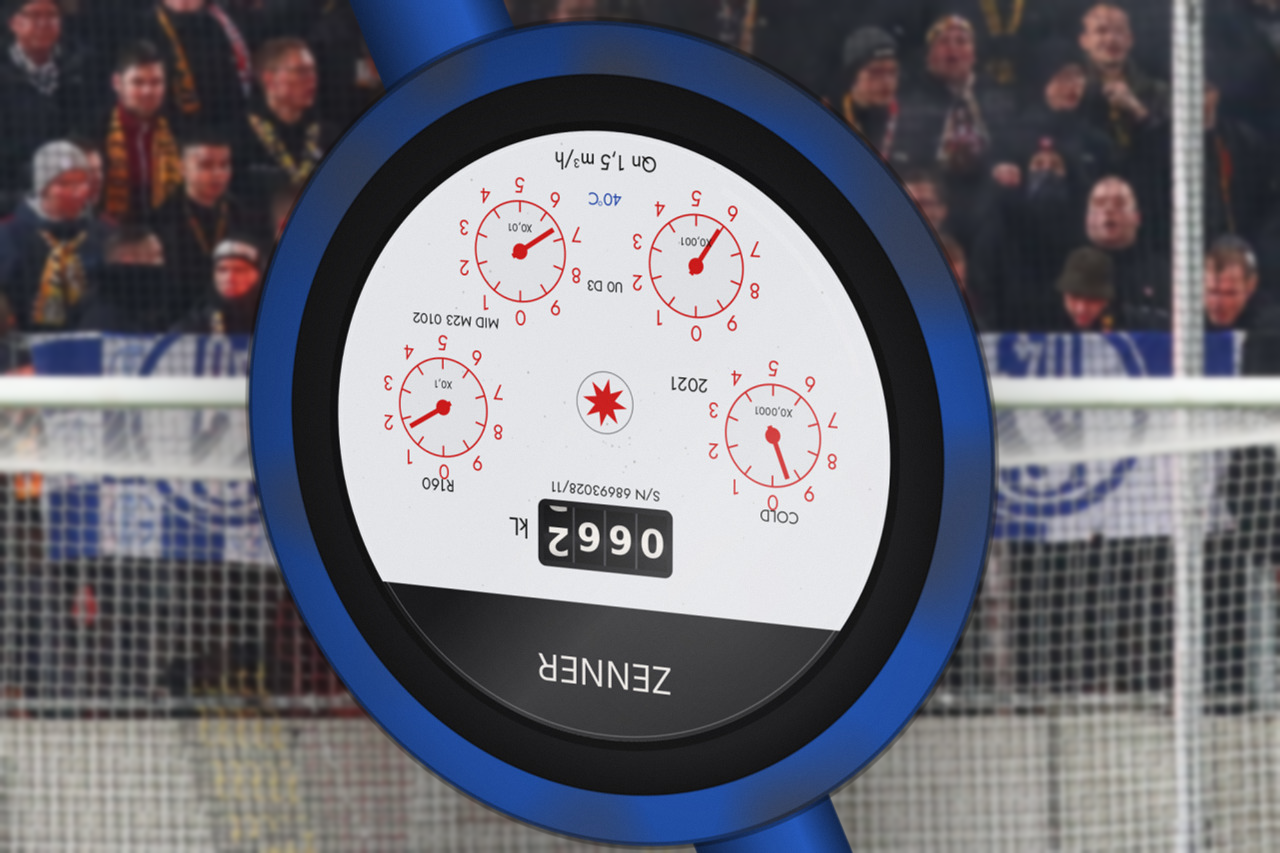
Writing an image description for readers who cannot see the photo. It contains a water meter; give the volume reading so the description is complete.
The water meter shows 662.1659 kL
